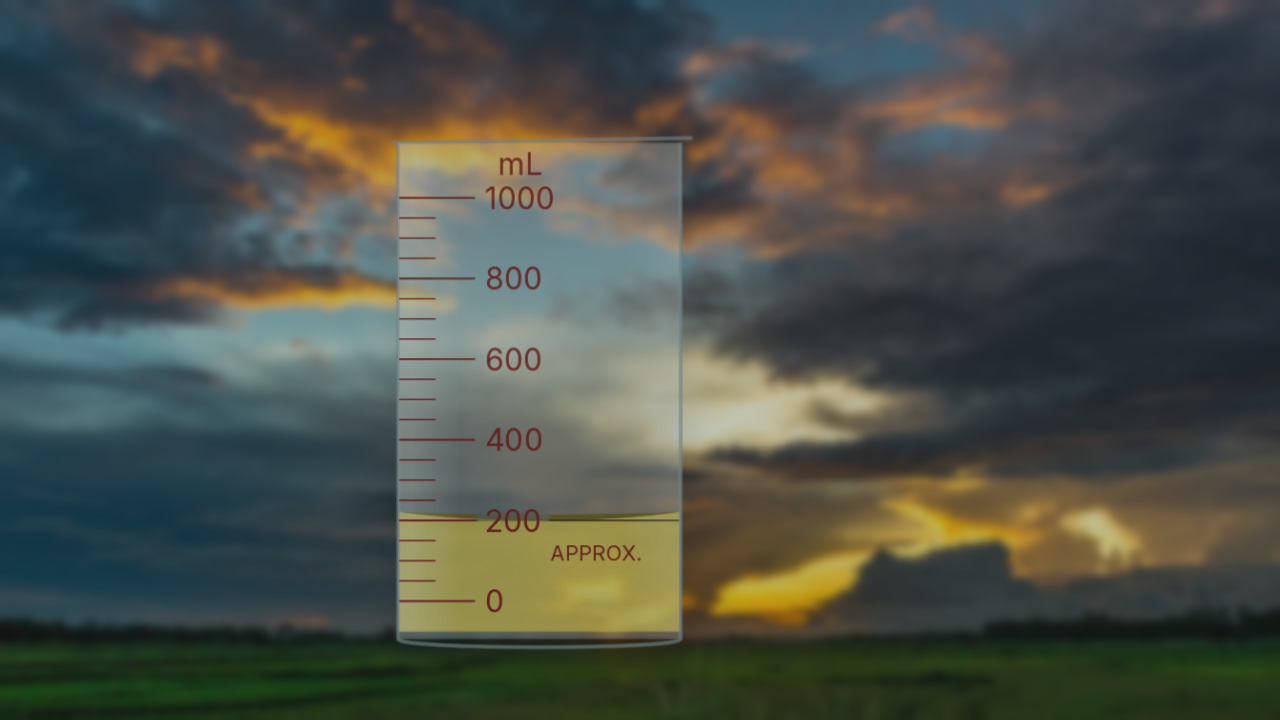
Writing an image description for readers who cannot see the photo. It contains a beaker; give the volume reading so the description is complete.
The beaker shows 200 mL
